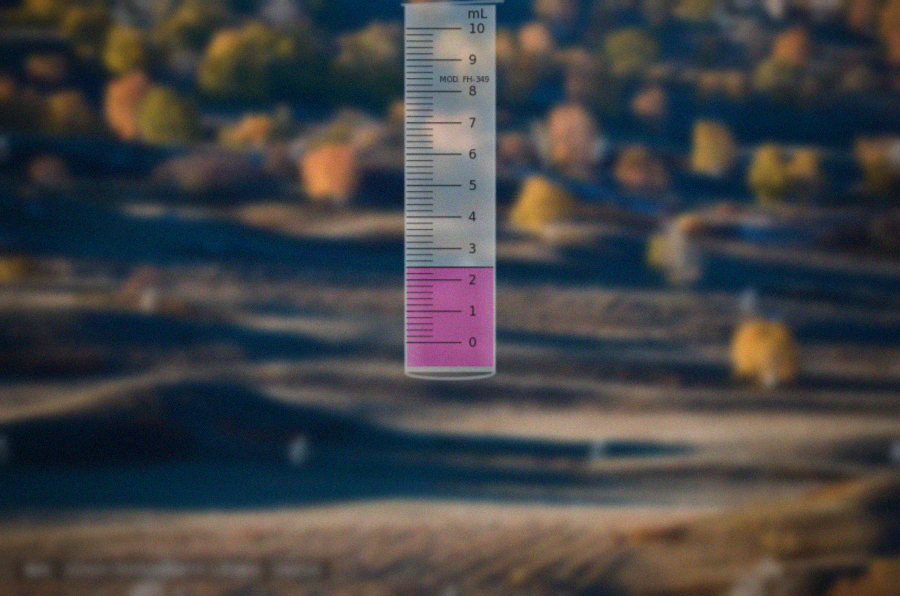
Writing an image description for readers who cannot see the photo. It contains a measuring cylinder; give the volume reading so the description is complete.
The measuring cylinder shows 2.4 mL
